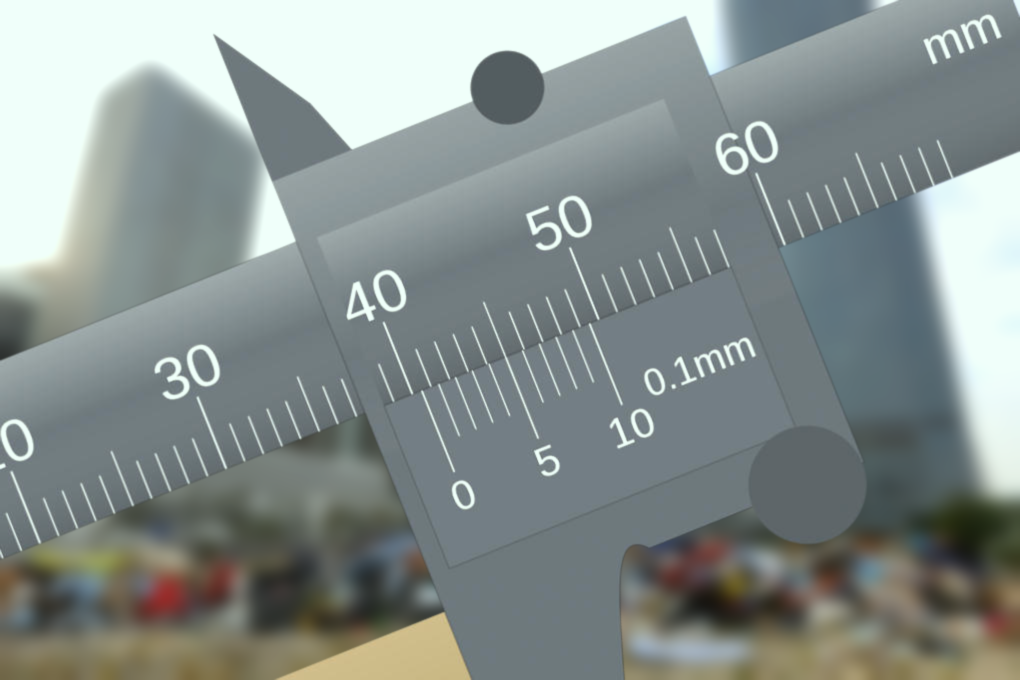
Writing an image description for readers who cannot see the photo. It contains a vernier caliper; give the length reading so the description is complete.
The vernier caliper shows 40.5 mm
